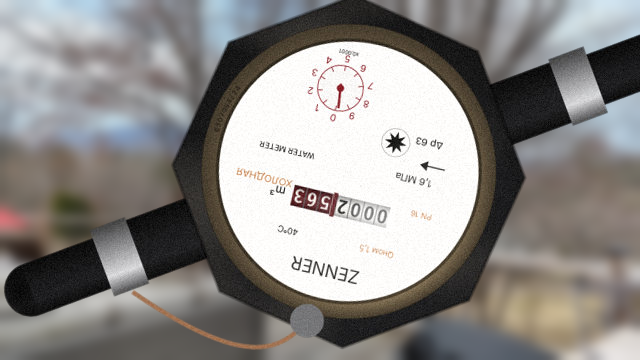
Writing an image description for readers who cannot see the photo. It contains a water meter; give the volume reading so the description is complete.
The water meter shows 2.5629 m³
